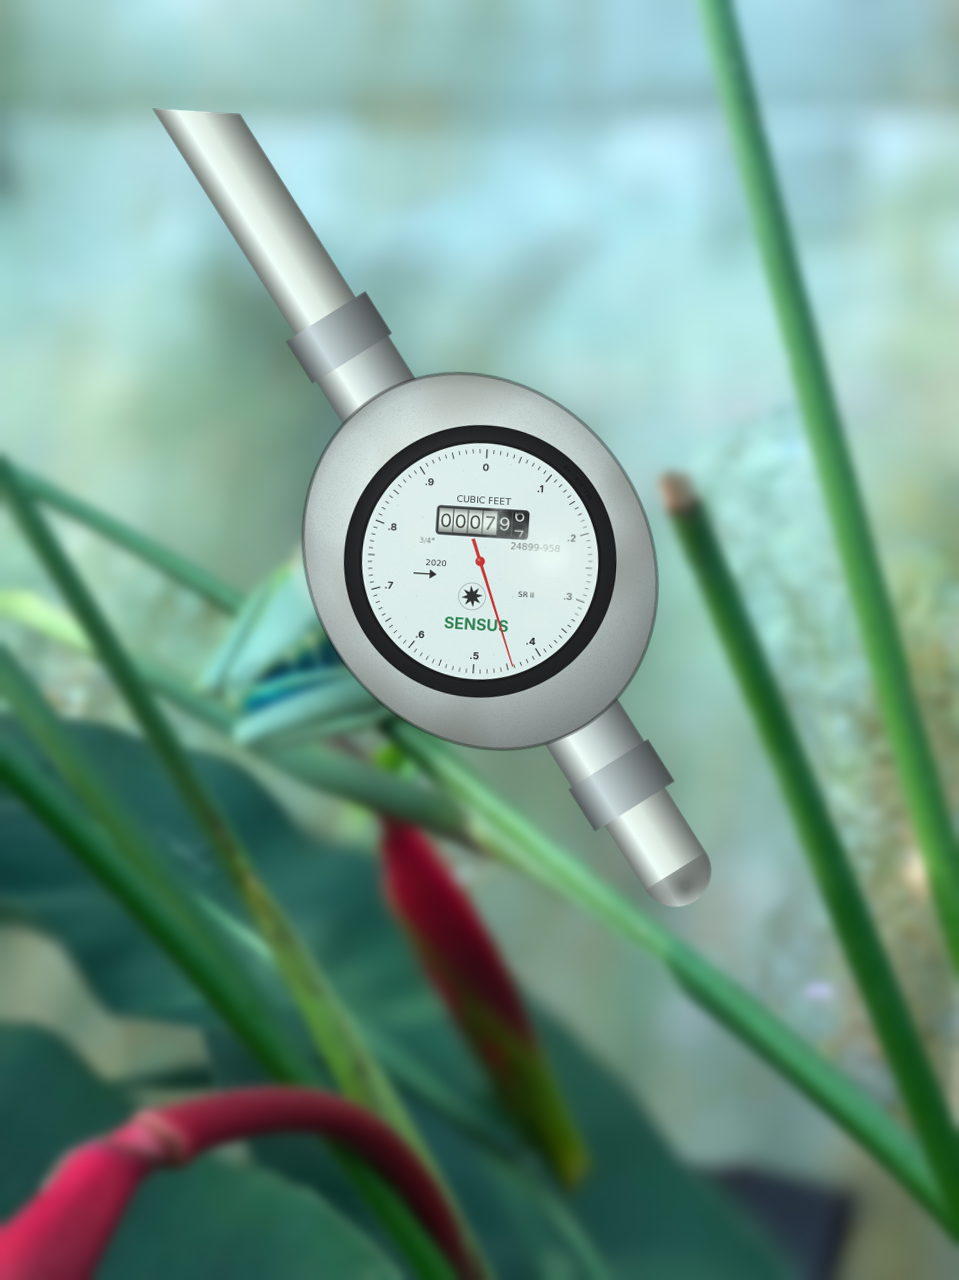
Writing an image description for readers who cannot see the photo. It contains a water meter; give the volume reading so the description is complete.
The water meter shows 796.44 ft³
